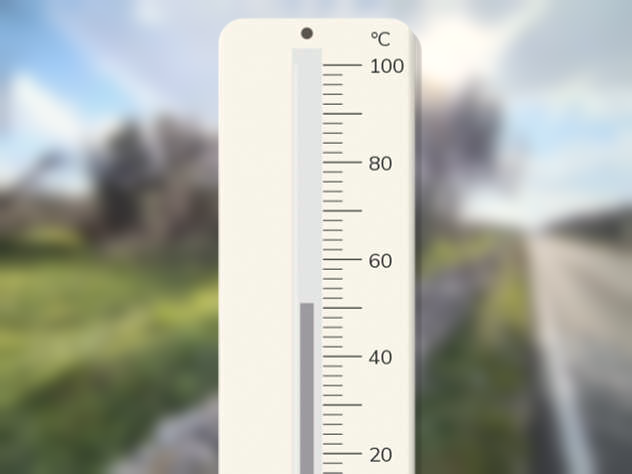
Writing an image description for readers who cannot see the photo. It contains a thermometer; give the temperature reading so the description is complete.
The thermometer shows 51 °C
